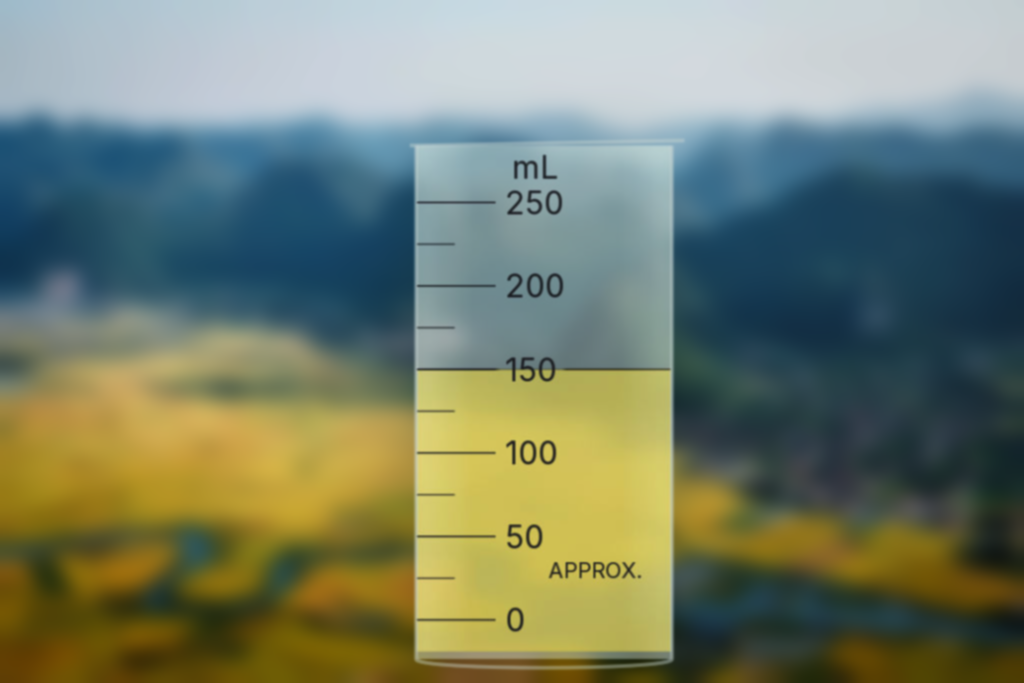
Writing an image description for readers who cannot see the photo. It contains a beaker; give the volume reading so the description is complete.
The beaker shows 150 mL
